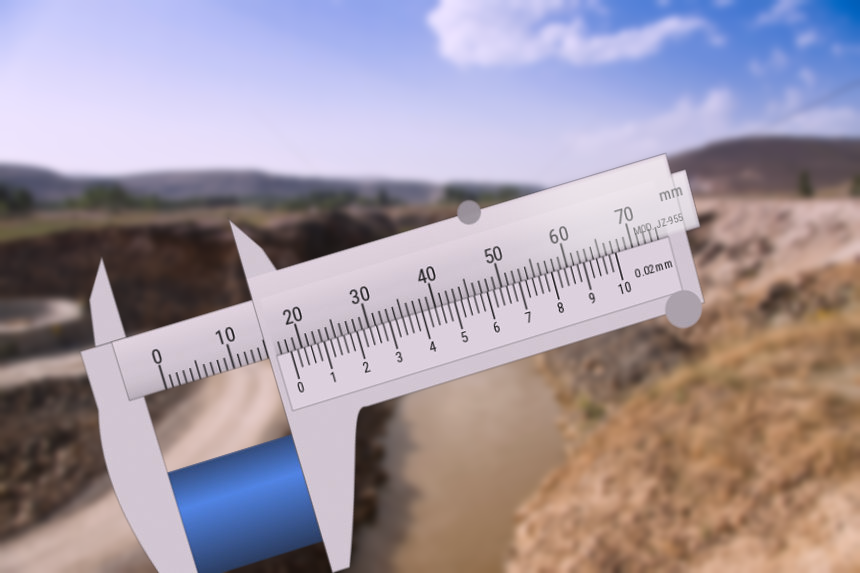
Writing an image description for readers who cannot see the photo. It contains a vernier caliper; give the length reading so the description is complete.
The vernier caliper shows 18.4 mm
